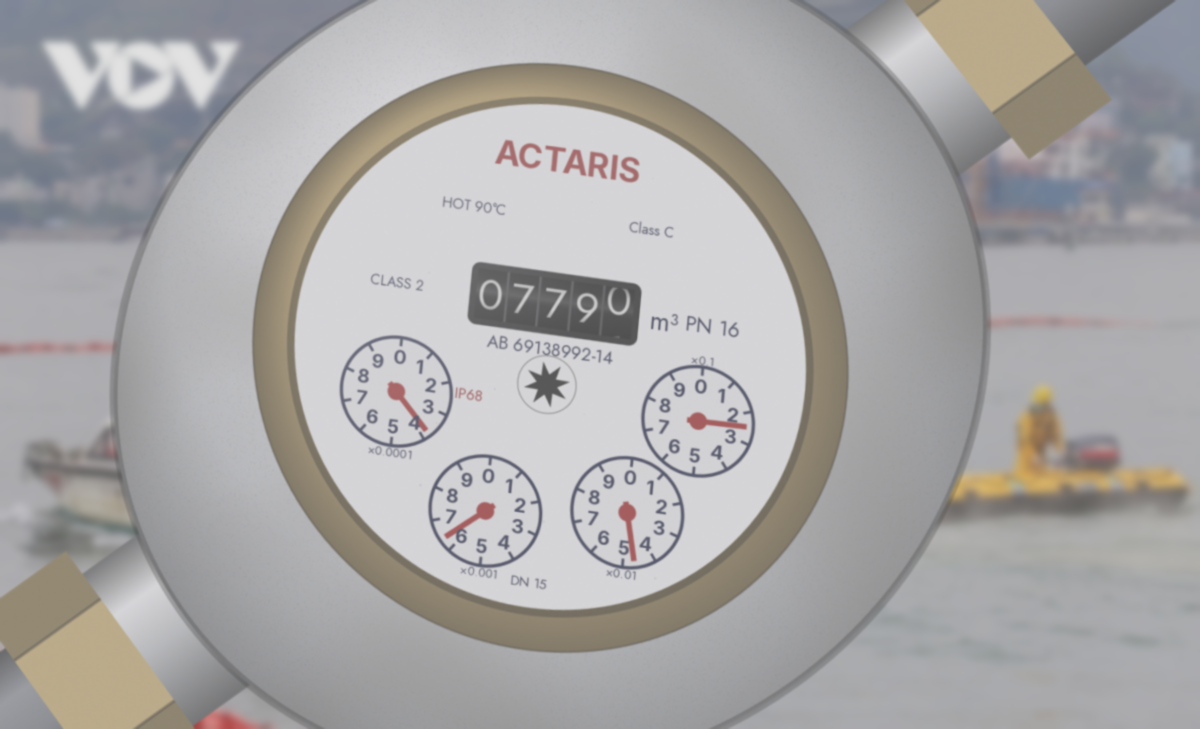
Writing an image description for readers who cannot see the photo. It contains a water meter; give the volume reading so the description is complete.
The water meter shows 7790.2463 m³
